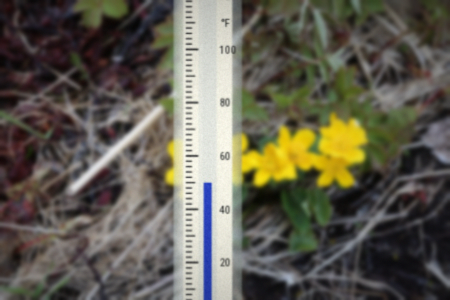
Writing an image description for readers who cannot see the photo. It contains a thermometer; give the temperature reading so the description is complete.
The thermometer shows 50 °F
